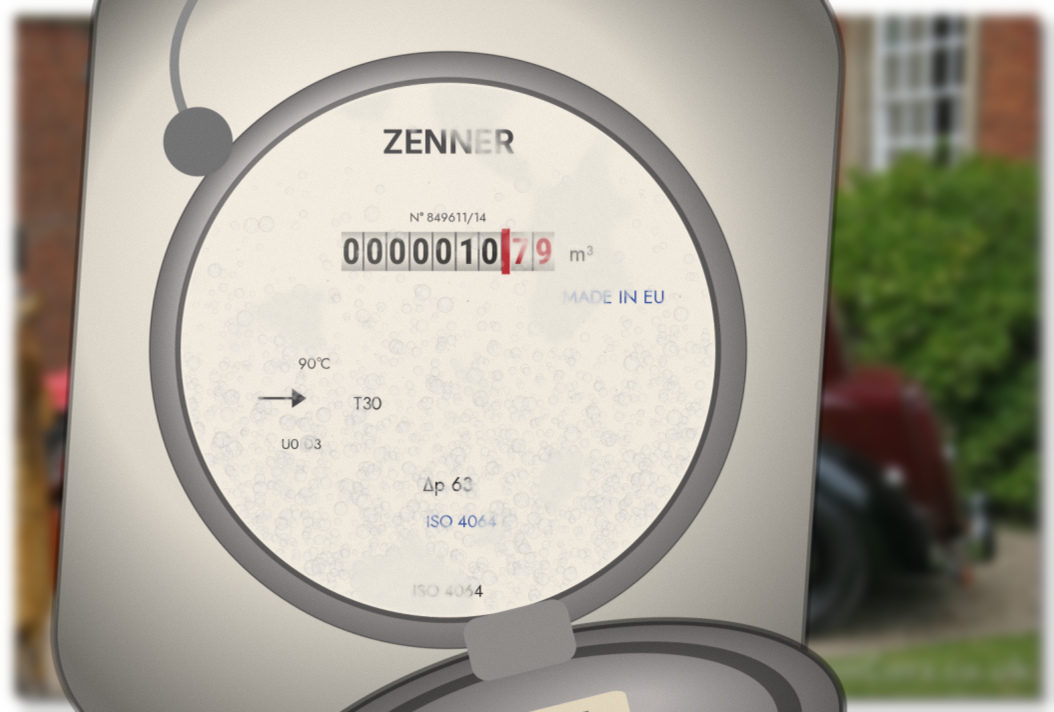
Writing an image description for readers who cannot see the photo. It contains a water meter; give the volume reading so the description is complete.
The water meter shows 10.79 m³
